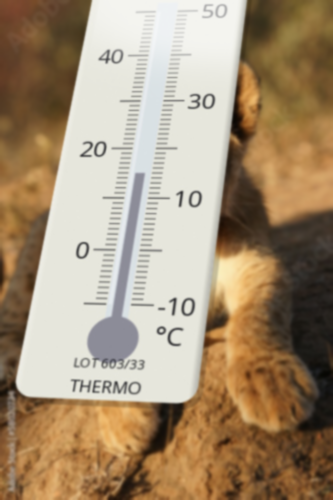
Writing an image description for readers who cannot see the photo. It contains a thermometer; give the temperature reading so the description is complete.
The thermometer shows 15 °C
